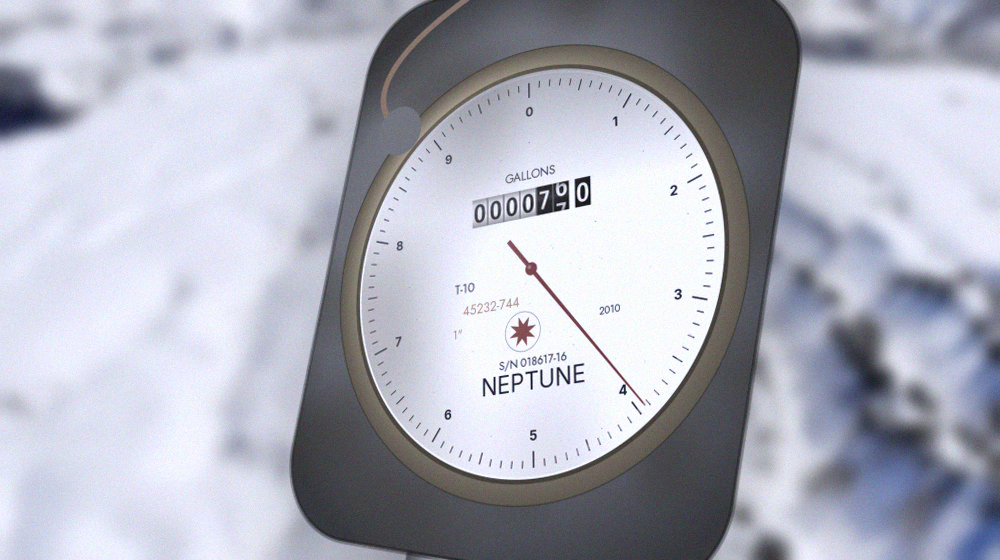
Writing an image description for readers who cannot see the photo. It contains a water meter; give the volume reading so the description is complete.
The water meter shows 763.9 gal
